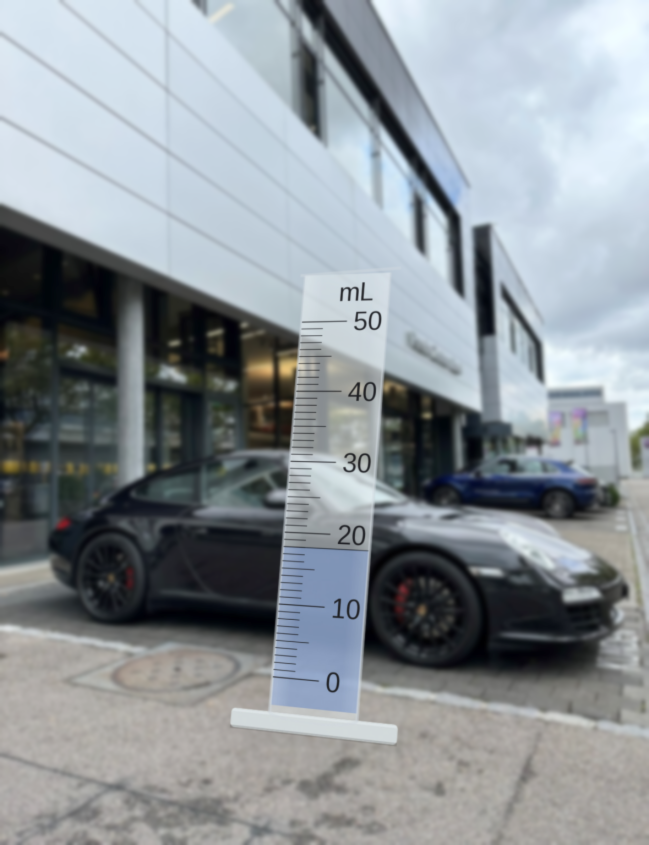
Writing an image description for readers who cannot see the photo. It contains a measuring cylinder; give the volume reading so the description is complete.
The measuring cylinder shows 18 mL
